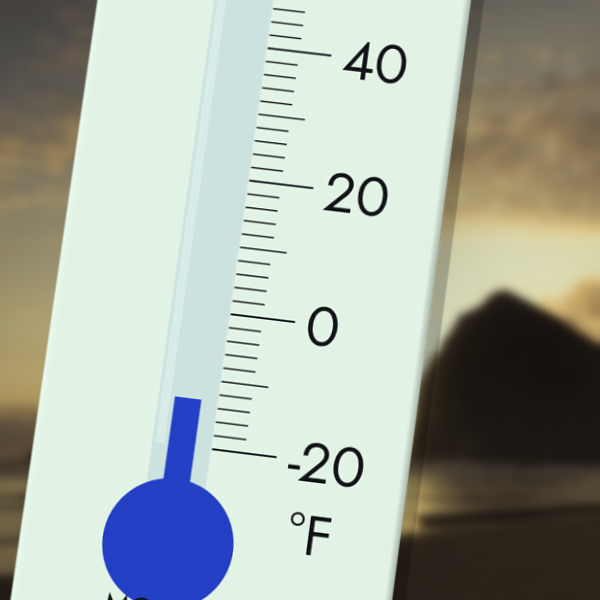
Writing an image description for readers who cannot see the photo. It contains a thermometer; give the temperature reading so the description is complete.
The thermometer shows -13 °F
